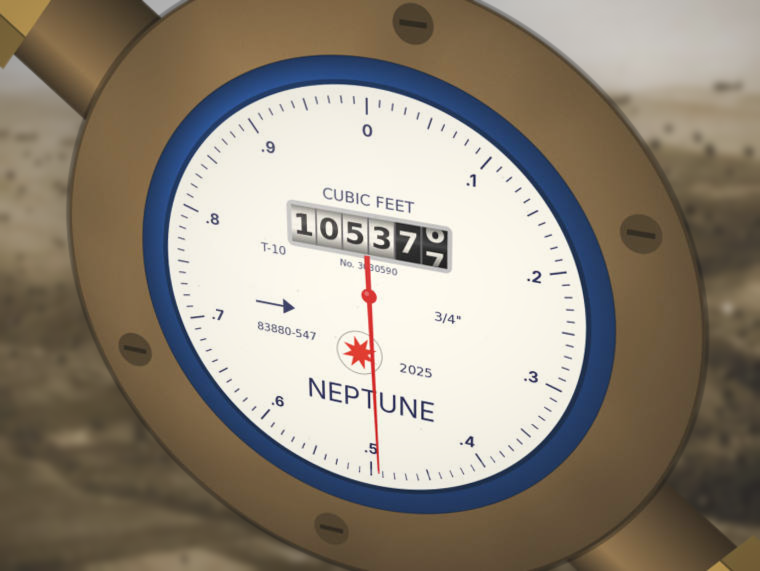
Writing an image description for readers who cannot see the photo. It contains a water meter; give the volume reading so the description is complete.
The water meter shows 105376.49 ft³
